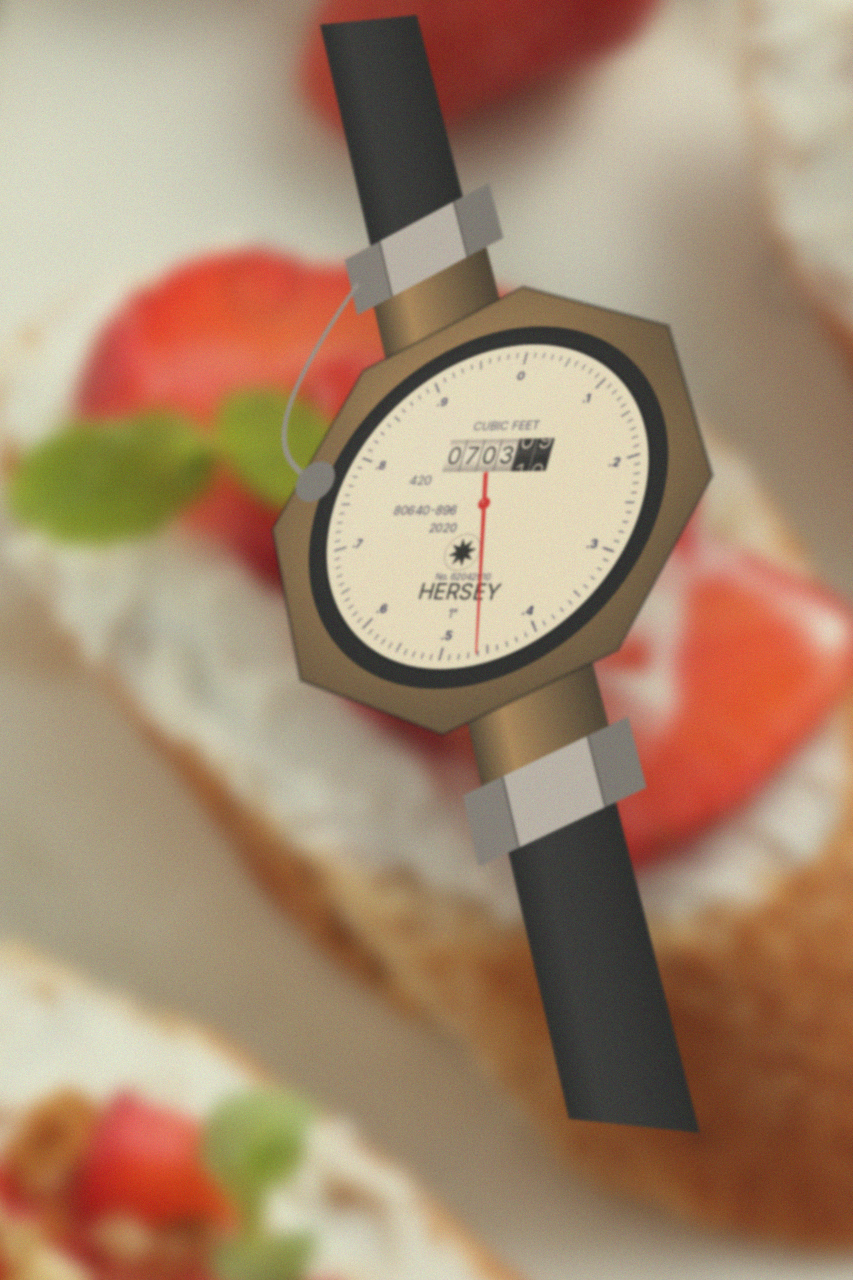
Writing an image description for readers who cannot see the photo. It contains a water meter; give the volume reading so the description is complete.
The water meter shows 70309.46 ft³
